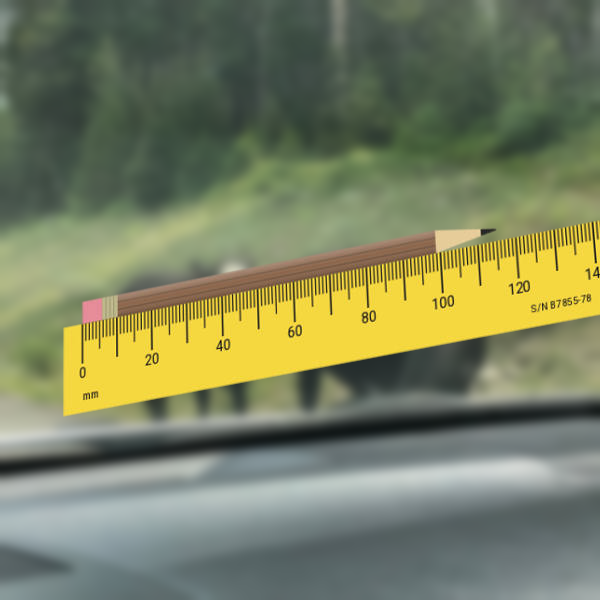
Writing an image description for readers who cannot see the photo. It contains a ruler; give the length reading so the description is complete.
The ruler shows 115 mm
